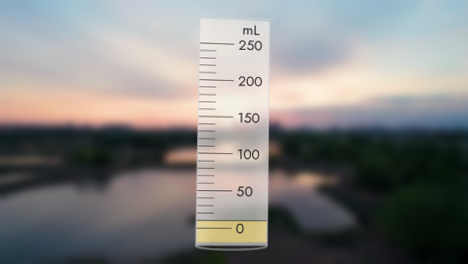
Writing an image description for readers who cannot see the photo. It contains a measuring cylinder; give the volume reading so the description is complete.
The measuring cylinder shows 10 mL
